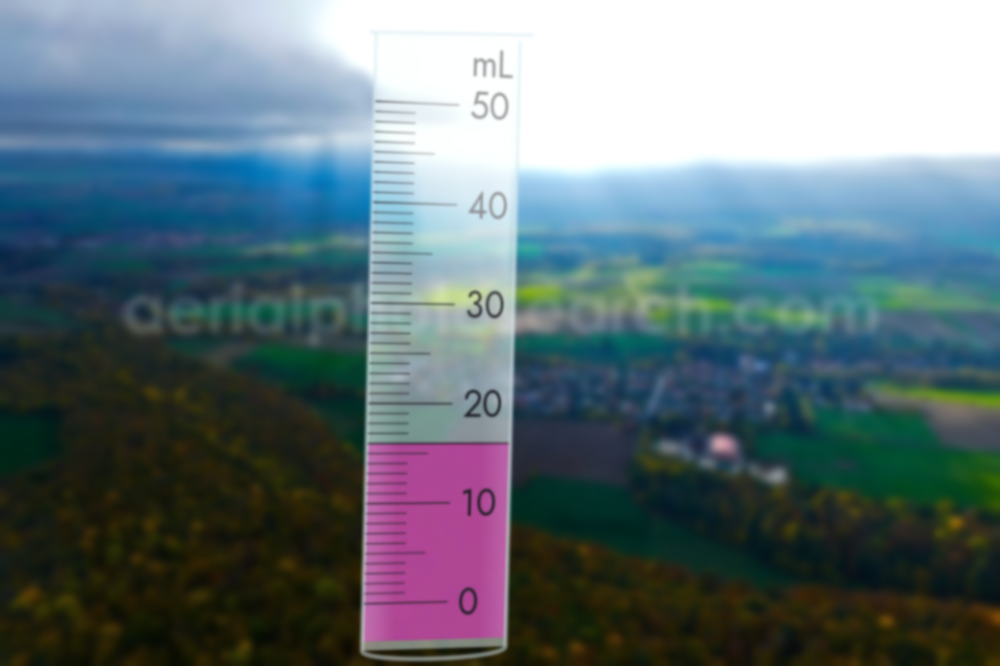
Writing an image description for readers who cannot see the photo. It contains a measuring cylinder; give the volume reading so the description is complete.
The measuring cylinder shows 16 mL
